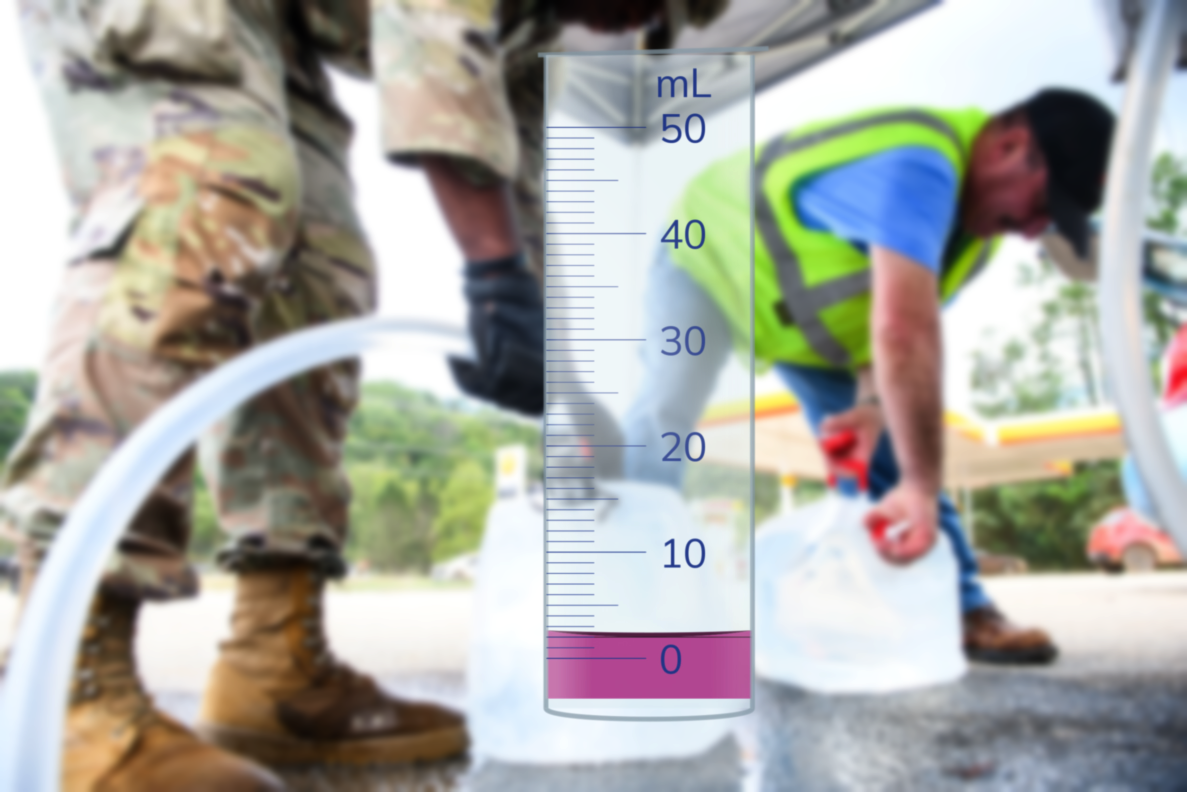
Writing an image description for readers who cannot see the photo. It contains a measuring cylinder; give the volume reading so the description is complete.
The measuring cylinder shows 2 mL
